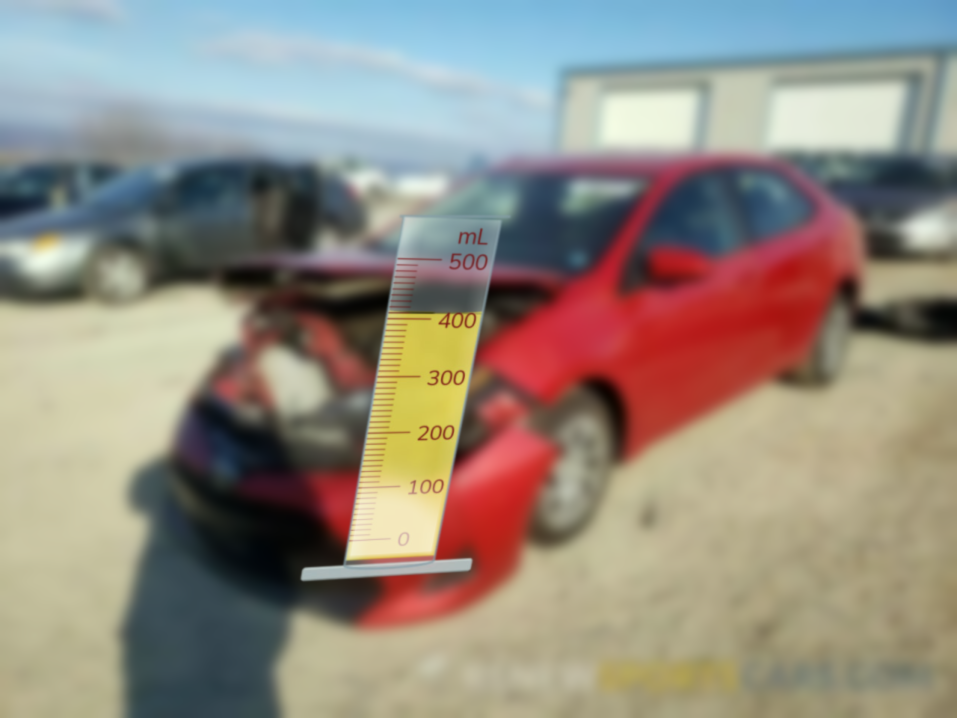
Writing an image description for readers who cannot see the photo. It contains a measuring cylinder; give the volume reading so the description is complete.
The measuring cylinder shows 410 mL
